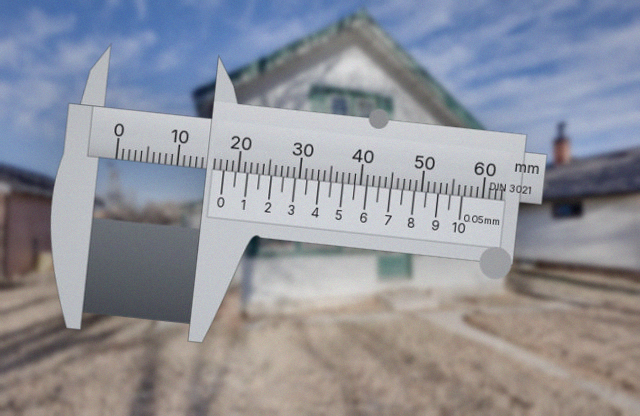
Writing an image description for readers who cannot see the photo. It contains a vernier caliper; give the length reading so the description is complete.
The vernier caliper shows 17.6 mm
